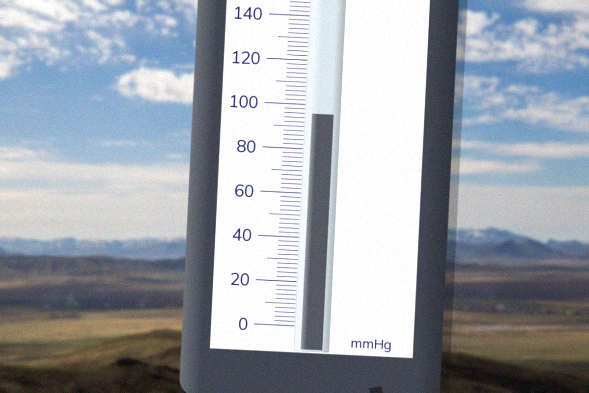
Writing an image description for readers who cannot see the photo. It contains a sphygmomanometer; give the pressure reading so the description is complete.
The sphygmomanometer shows 96 mmHg
